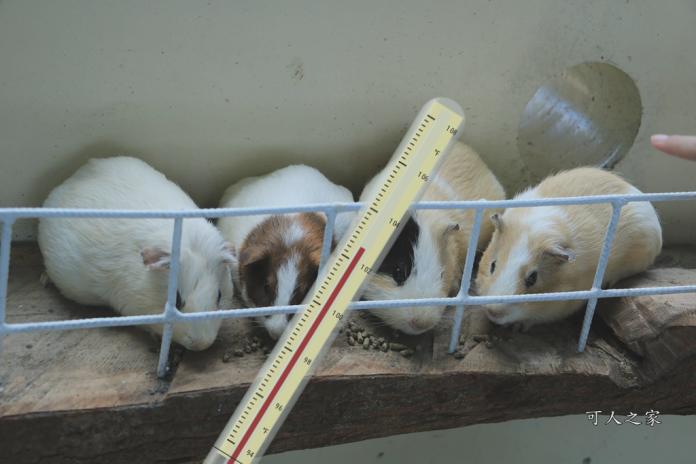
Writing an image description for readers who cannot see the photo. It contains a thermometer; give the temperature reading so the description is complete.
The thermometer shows 102.6 °F
